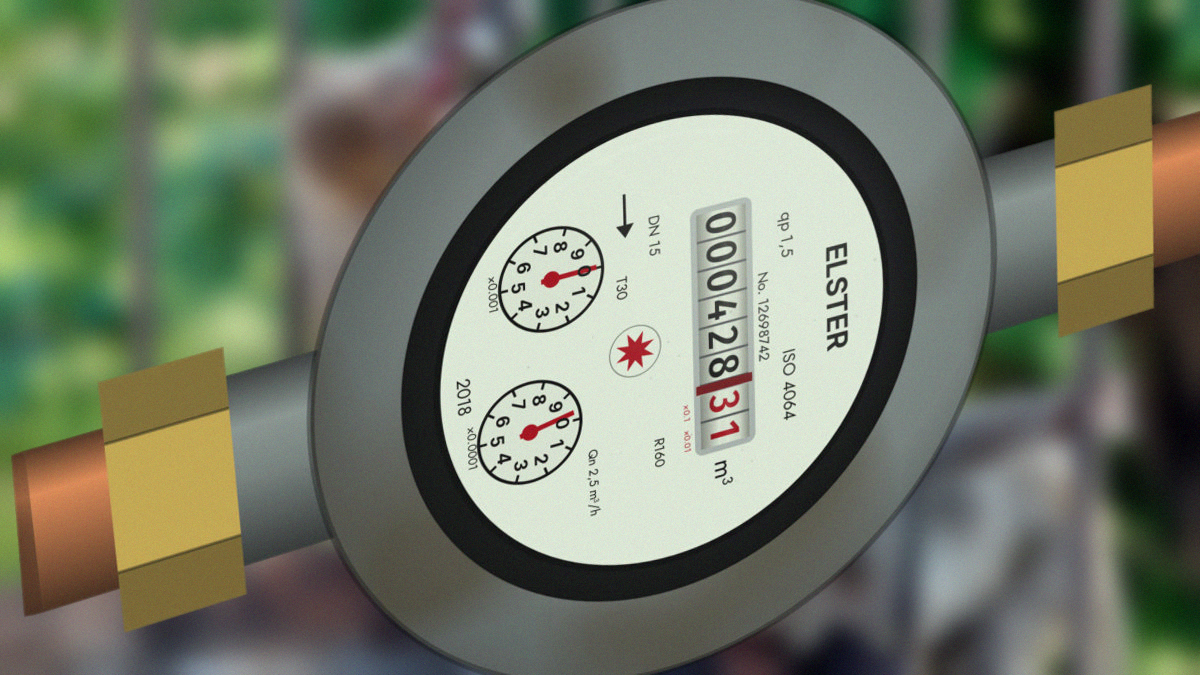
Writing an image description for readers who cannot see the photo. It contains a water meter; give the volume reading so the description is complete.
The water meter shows 428.3099 m³
